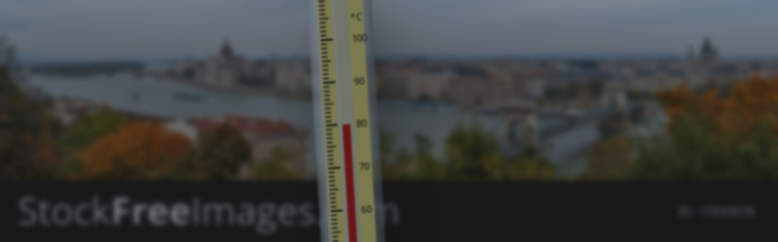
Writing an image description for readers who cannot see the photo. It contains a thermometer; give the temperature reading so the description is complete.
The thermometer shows 80 °C
